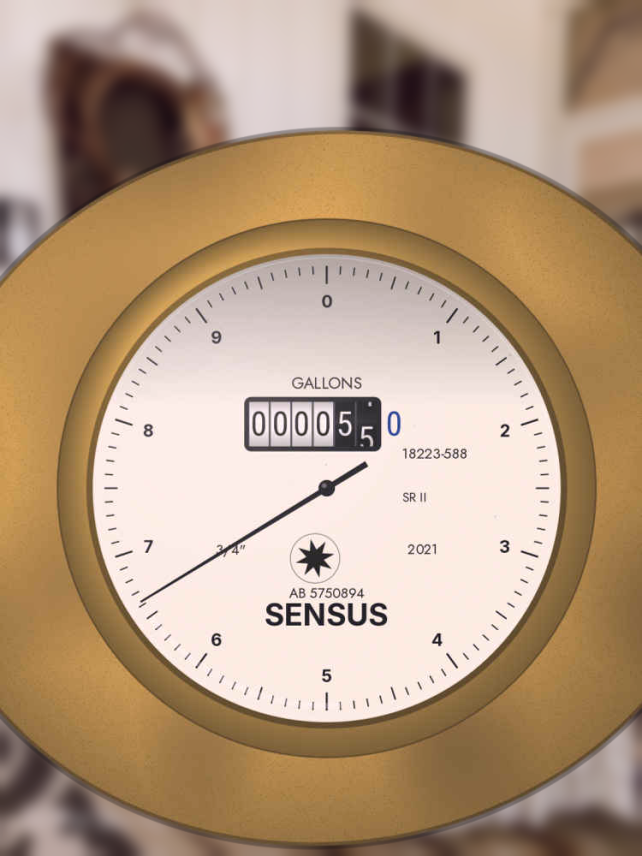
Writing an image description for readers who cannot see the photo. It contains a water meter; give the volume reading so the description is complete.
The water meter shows 546.6 gal
